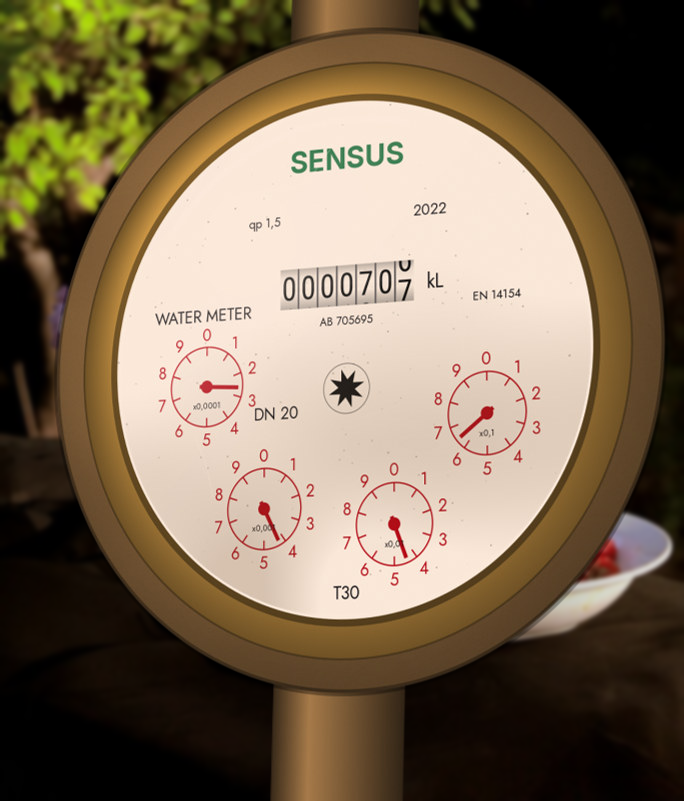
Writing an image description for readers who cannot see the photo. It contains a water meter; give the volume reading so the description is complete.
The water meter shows 706.6442 kL
